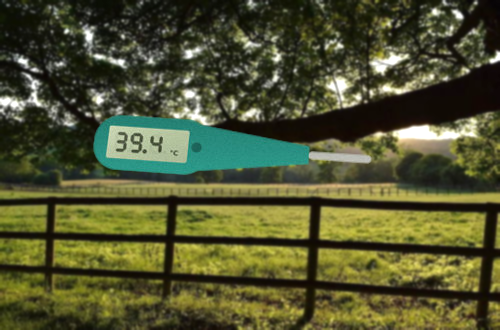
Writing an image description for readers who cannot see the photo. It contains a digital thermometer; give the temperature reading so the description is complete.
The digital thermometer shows 39.4 °C
